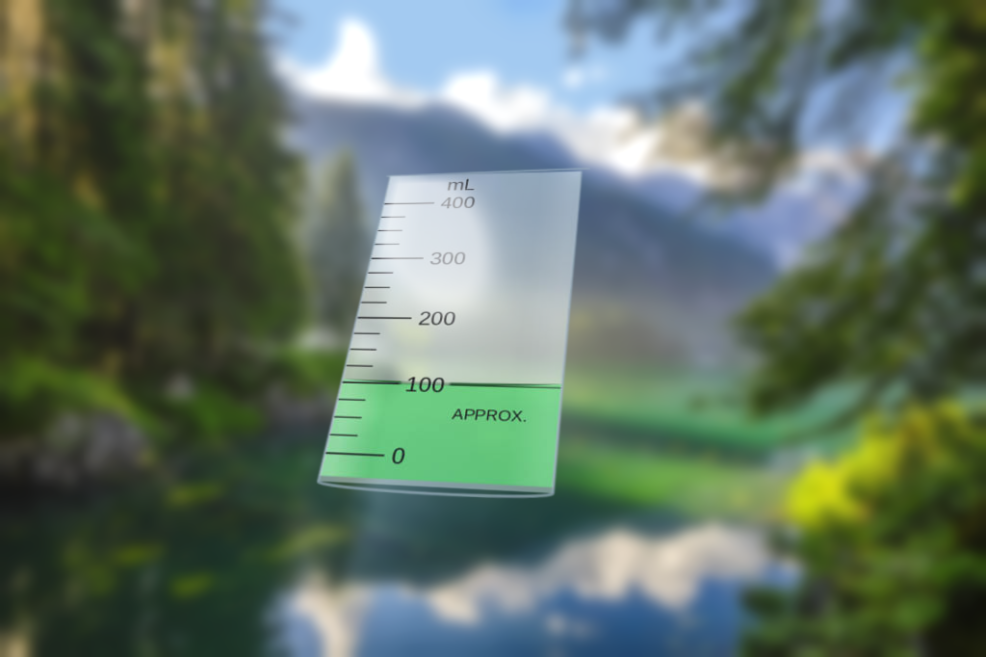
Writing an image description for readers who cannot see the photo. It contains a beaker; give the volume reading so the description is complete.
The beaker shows 100 mL
